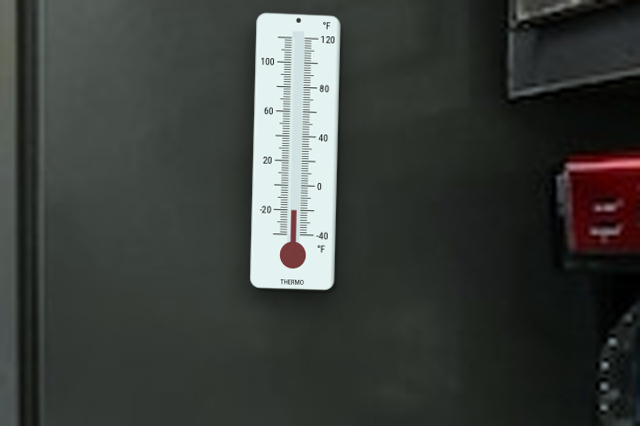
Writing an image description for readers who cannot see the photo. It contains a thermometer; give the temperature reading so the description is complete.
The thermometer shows -20 °F
